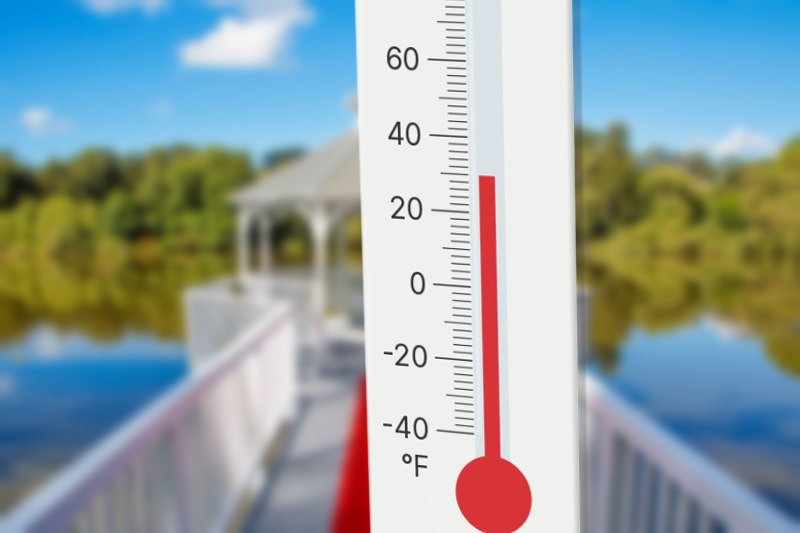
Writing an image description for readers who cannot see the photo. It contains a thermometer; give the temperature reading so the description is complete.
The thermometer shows 30 °F
